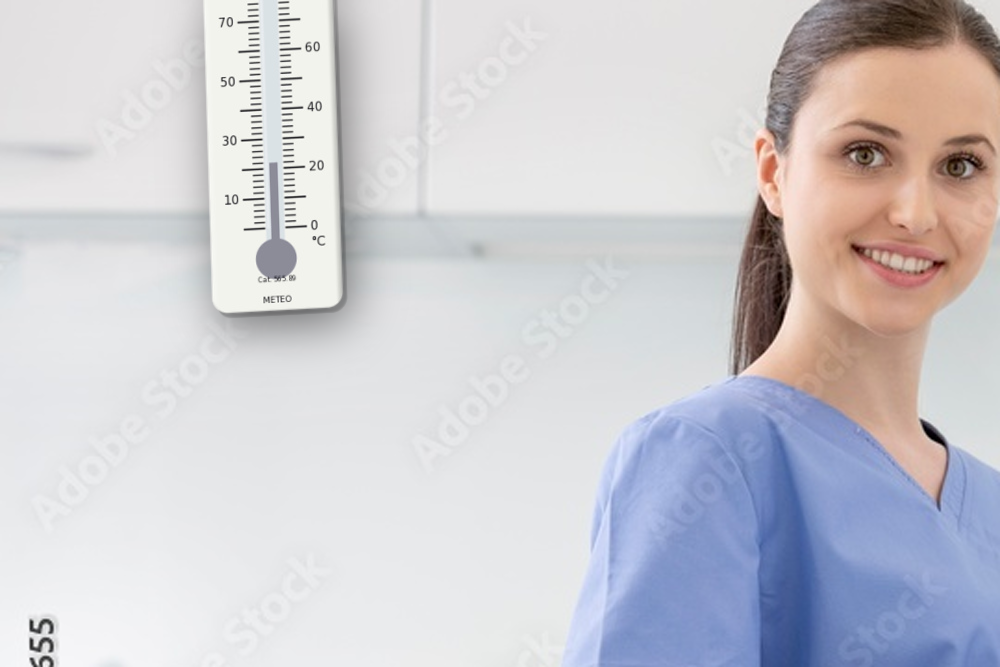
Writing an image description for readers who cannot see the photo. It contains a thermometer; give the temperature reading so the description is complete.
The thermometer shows 22 °C
